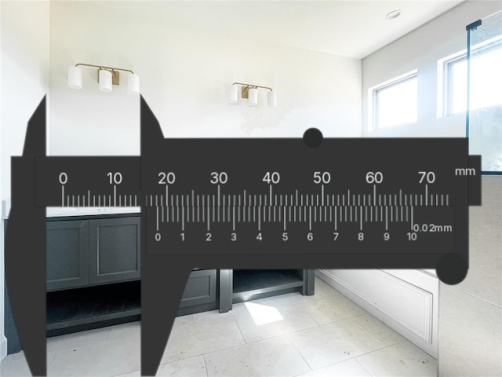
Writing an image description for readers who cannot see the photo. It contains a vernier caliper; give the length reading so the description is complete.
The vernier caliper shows 18.2 mm
